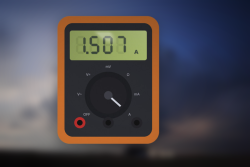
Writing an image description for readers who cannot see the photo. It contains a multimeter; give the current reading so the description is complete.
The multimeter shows 1.507 A
